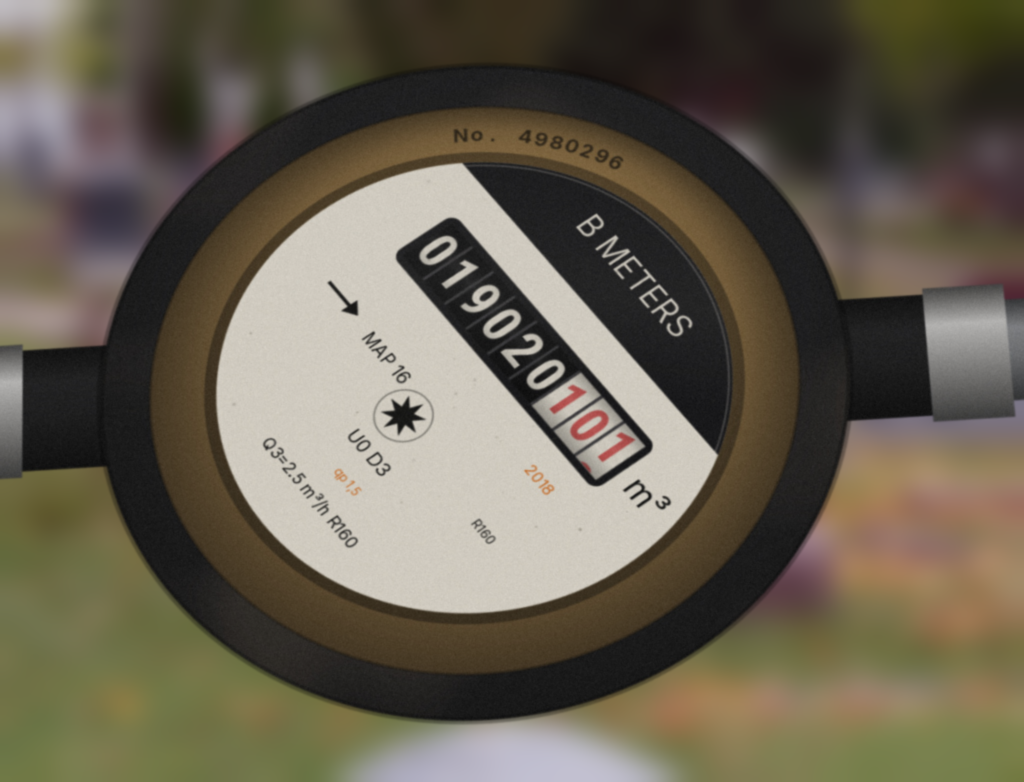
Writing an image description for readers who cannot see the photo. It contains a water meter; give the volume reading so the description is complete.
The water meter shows 19020.101 m³
